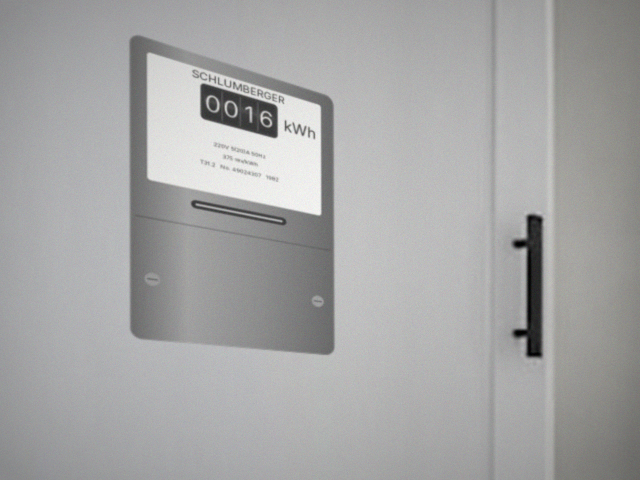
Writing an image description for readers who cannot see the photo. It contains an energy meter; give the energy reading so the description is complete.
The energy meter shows 16 kWh
